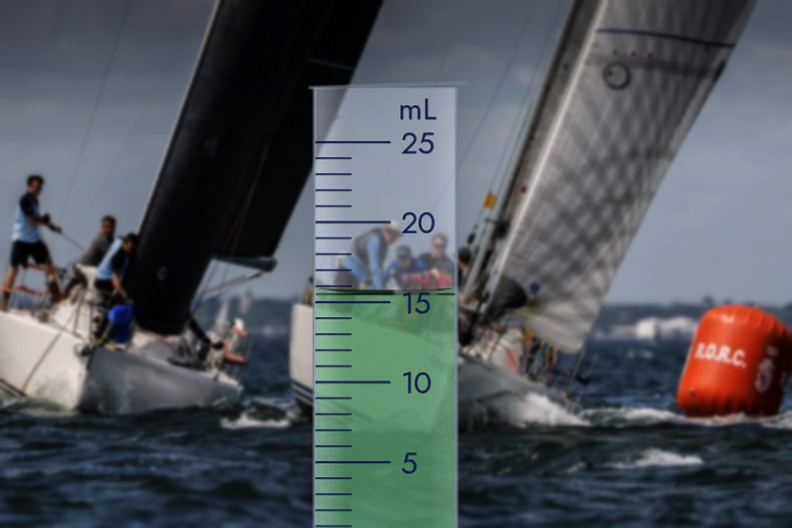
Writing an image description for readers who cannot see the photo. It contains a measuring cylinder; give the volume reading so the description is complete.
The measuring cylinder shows 15.5 mL
